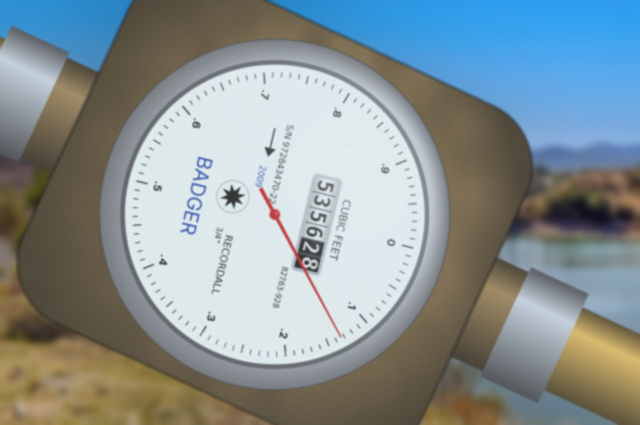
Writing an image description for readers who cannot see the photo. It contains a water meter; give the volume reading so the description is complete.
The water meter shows 535628.13 ft³
